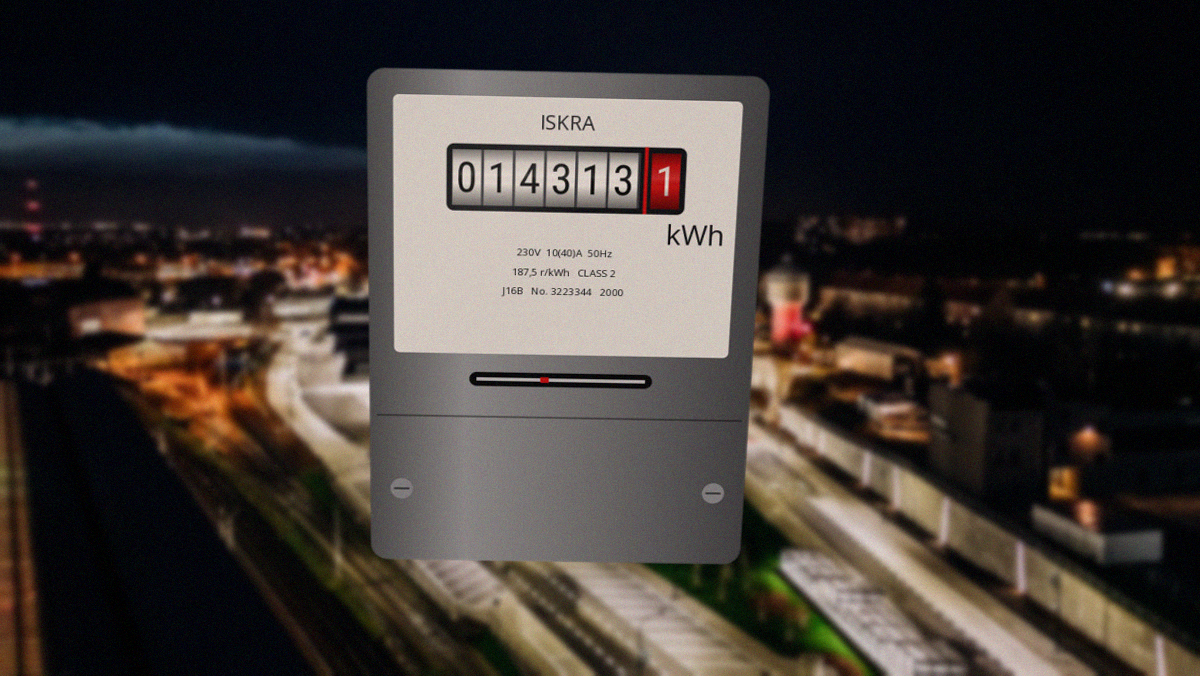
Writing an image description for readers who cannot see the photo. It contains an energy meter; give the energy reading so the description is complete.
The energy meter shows 14313.1 kWh
